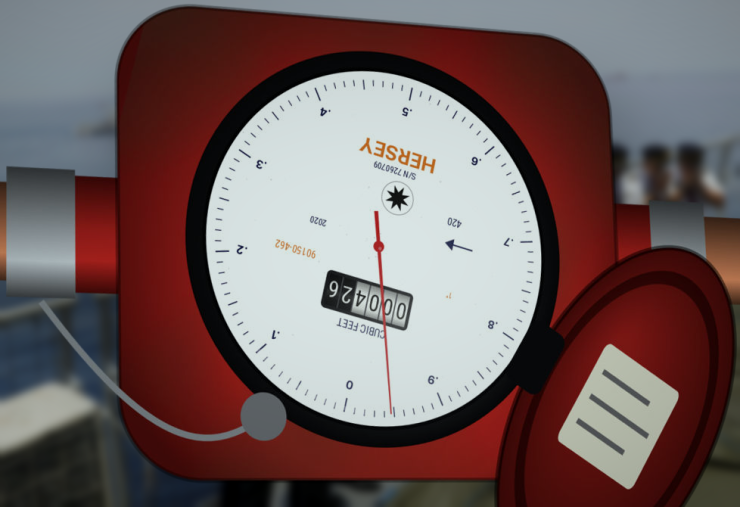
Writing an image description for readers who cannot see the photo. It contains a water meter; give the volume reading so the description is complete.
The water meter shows 425.95 ft³
